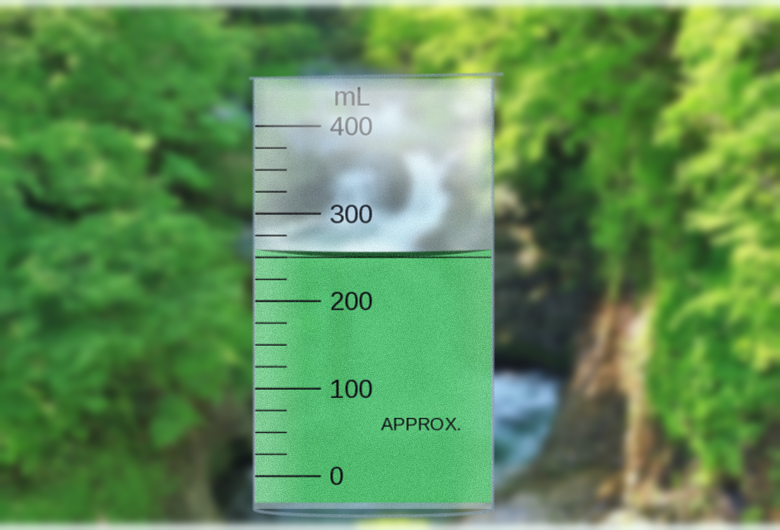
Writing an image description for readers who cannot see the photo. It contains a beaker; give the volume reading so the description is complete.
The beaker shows 250 mL
